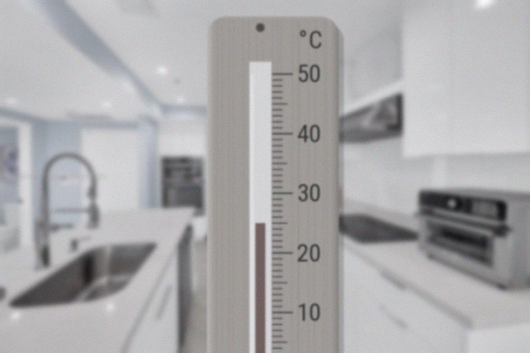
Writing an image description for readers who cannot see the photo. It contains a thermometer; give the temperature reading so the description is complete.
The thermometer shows 25 °C
